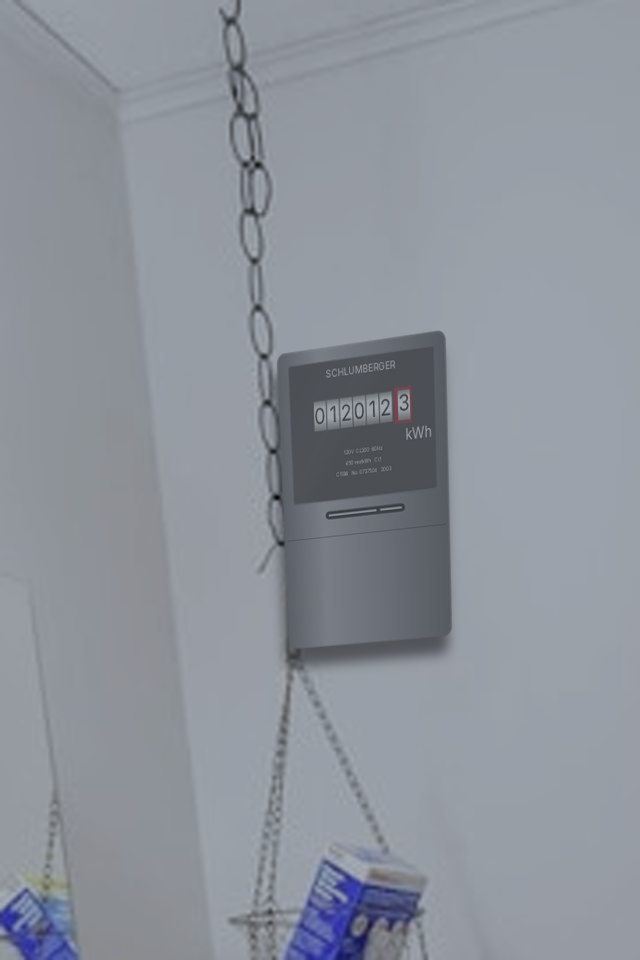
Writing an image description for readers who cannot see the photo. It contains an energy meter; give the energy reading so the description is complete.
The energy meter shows 12012.3 kWh
